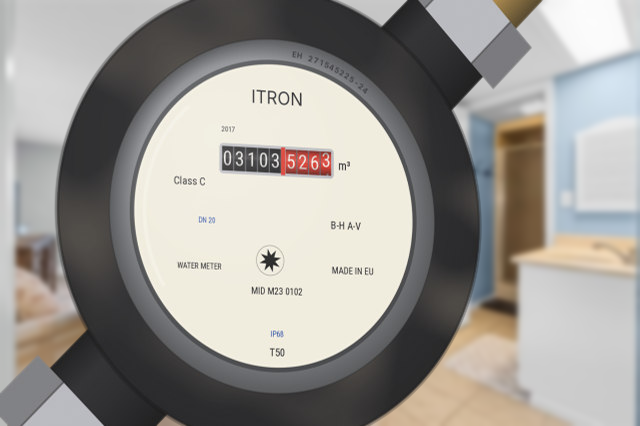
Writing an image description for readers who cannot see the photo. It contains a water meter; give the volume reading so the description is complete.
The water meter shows 3103.5263 m³
